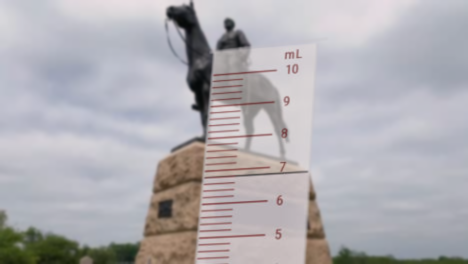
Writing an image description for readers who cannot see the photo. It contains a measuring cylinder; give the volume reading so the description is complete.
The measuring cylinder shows 6.8 mL
